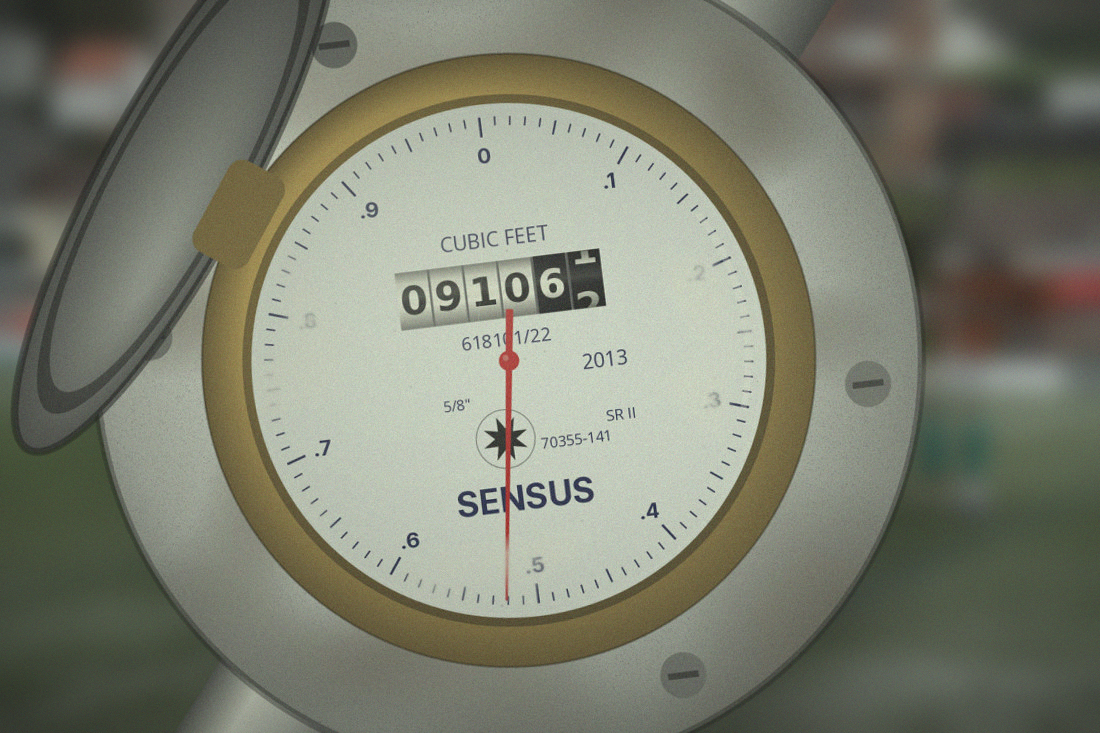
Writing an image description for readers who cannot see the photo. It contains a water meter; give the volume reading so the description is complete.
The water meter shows 91061.52 ft³
